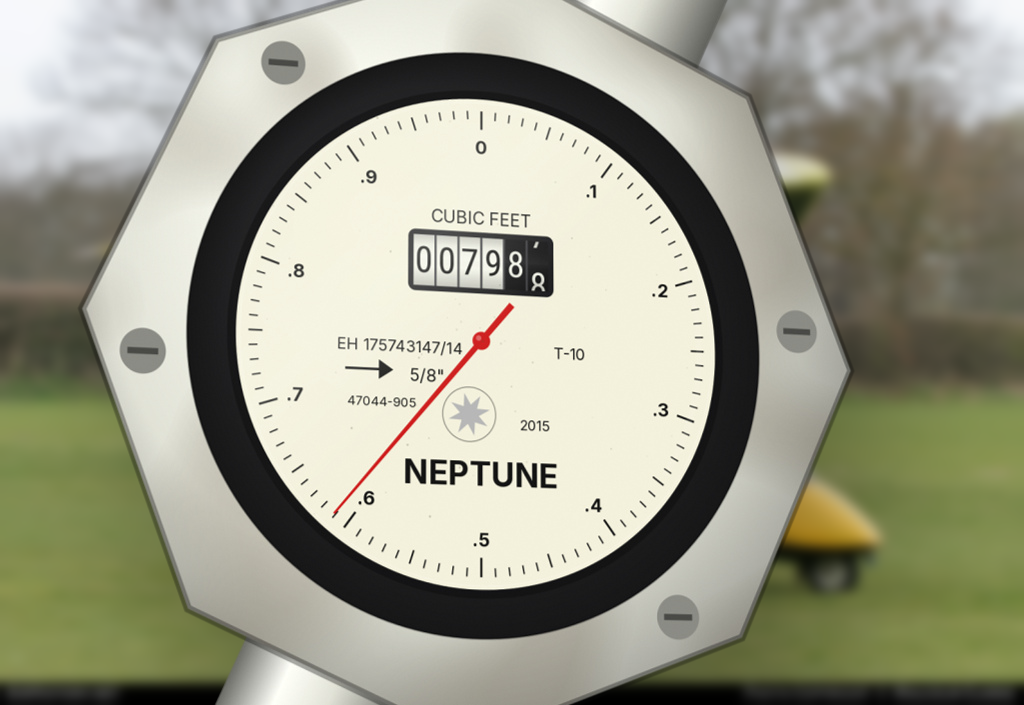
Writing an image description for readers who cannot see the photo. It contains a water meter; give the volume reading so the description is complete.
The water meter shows 7987.61 ft³
